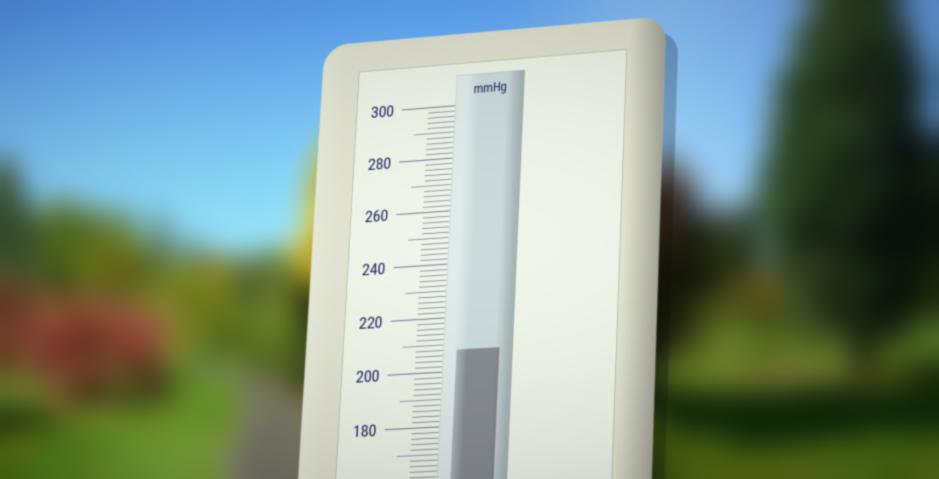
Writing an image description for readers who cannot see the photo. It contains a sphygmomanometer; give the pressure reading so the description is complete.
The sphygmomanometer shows 208 mmHg
